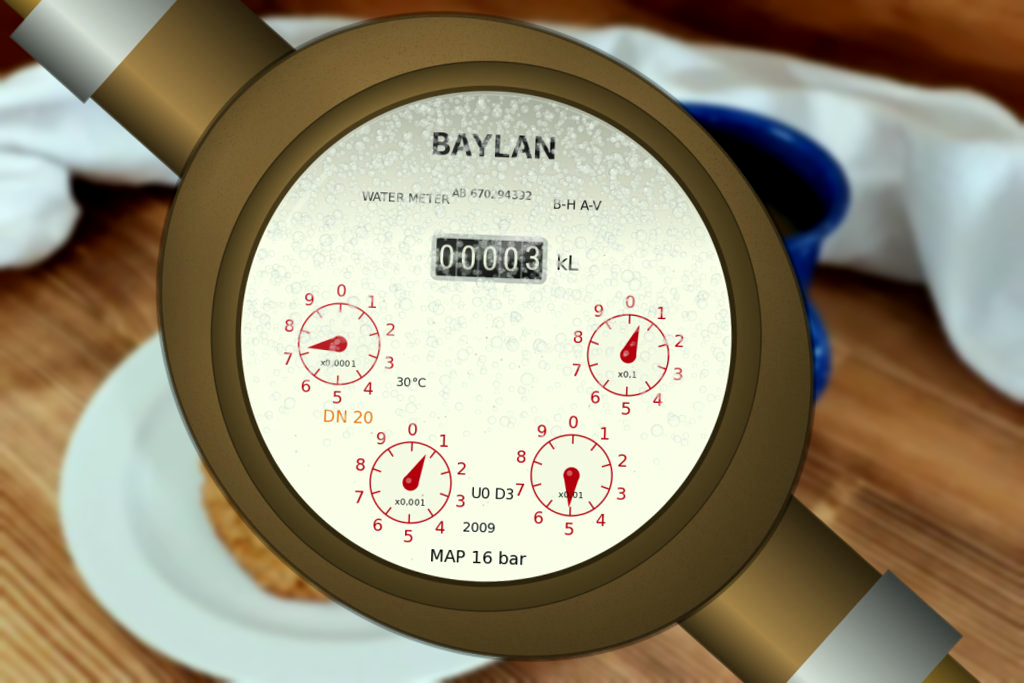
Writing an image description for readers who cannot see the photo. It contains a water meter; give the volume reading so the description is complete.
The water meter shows 3.0507 kL
